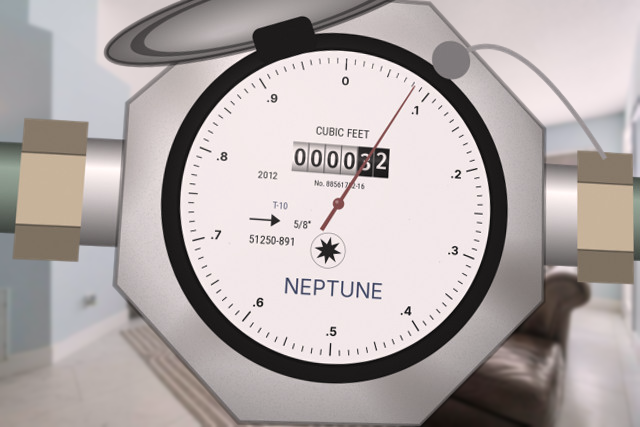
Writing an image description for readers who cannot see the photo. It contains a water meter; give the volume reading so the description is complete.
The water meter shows 32.08 ft³
